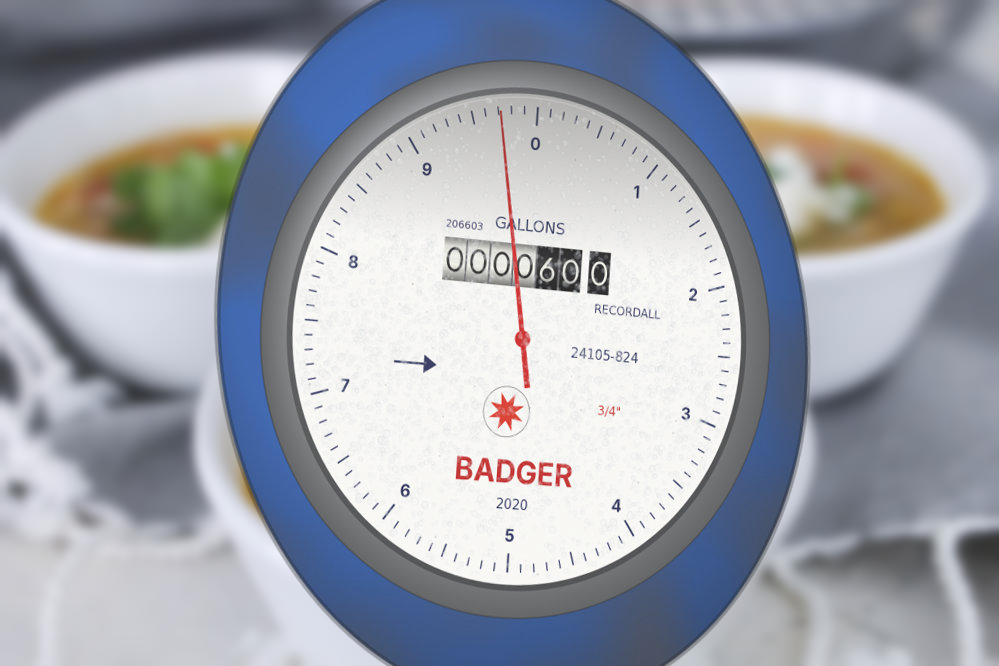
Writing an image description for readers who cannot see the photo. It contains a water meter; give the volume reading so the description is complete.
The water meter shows 599.7 gal
